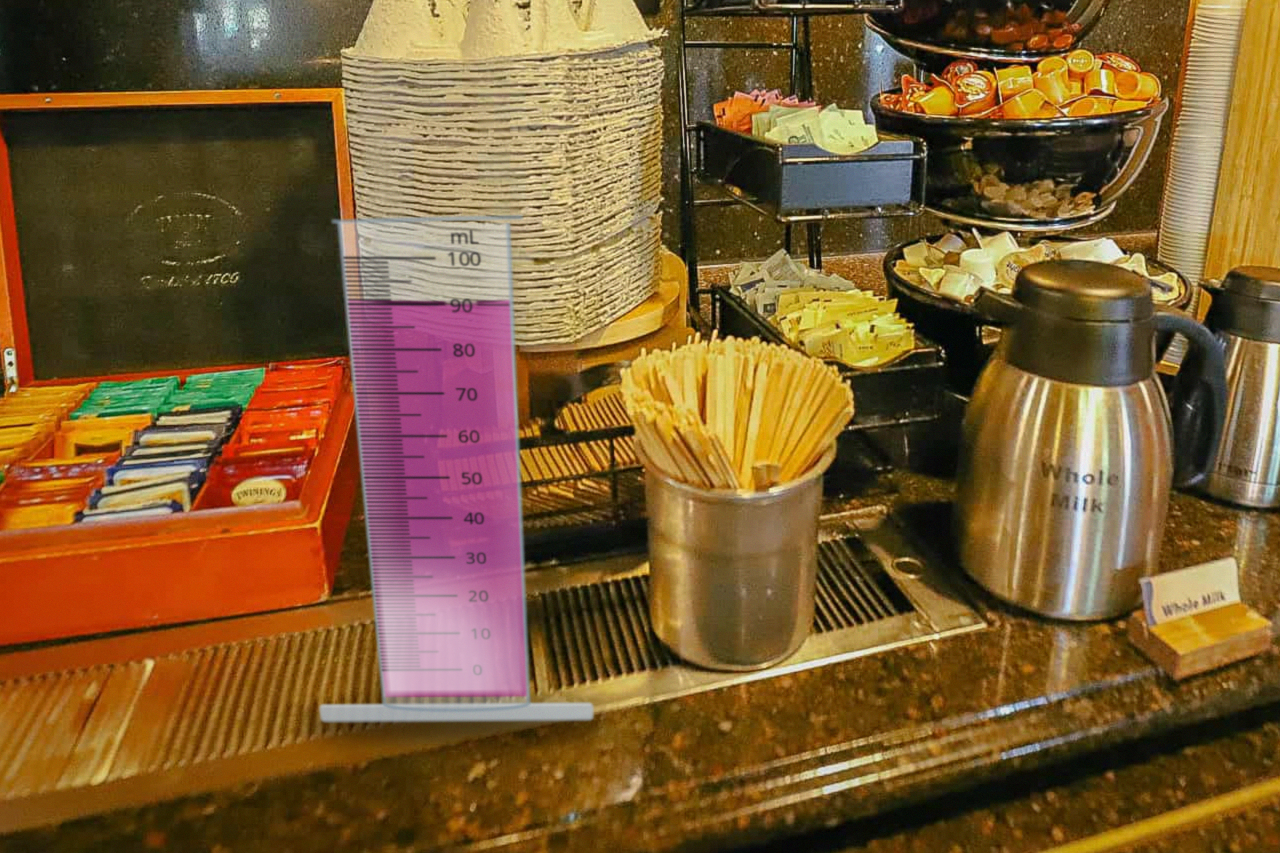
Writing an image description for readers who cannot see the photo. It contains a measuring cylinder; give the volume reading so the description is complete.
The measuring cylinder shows 90 mL
